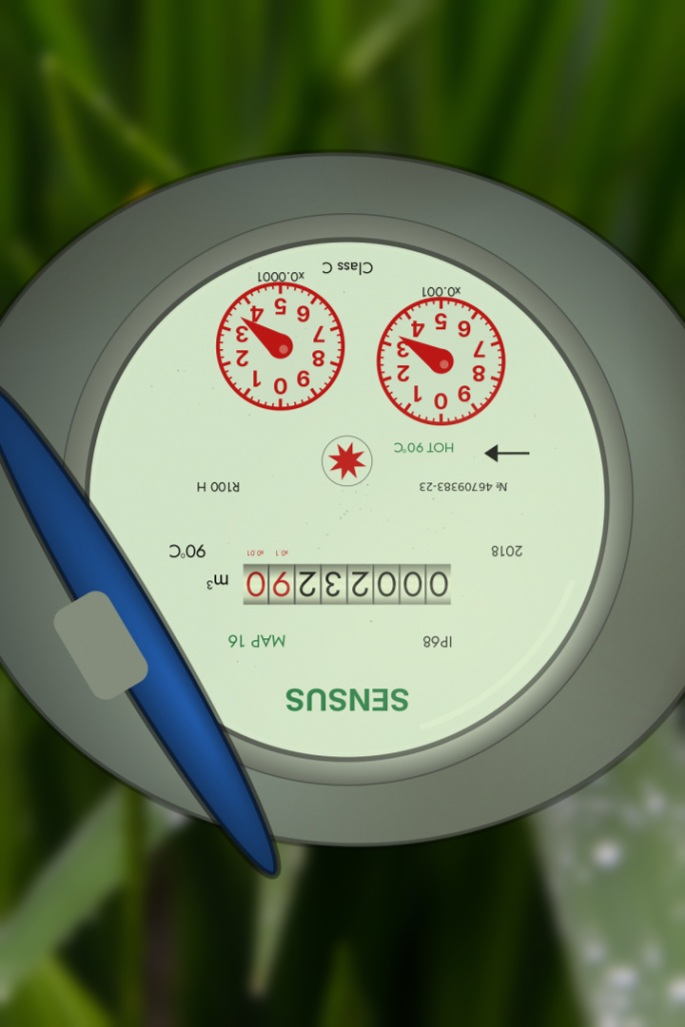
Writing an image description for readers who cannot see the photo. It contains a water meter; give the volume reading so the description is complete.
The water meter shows 232.9033 m³
